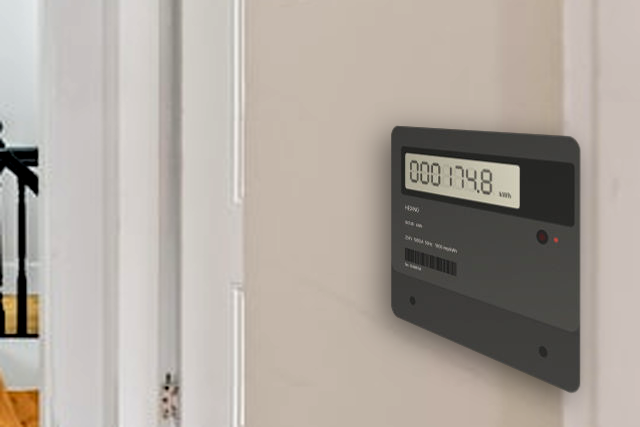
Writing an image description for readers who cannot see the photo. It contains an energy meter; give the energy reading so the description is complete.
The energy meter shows 174.8 kWh
